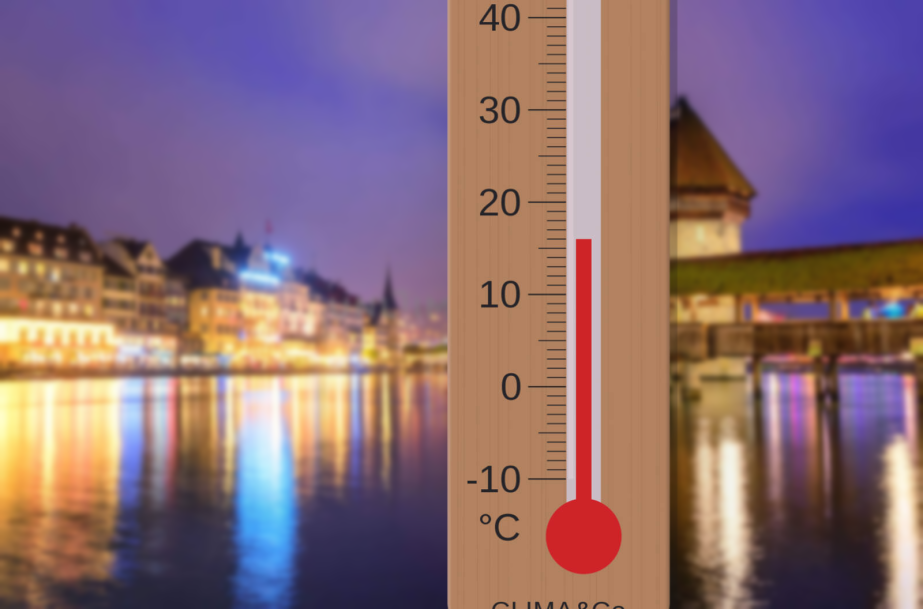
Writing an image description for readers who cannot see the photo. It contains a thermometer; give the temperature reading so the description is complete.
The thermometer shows 16 °C
